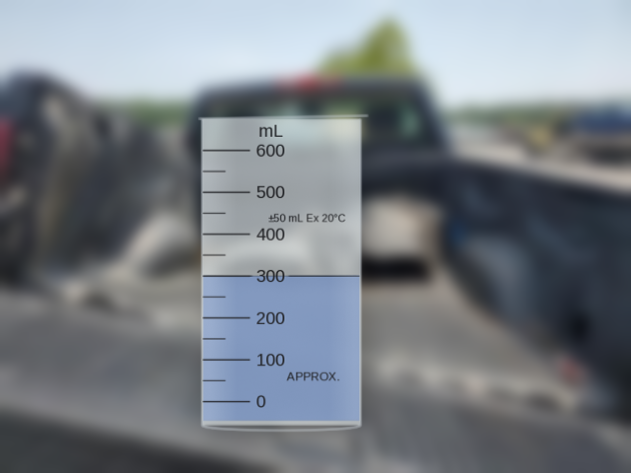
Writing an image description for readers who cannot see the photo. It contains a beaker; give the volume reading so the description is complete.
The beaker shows 300 mL
